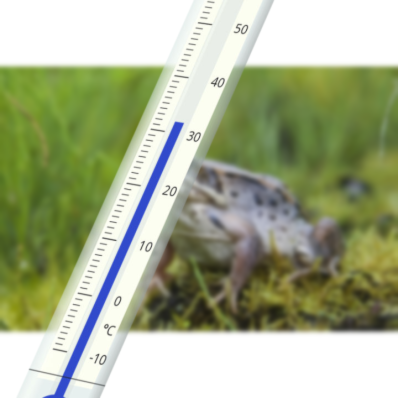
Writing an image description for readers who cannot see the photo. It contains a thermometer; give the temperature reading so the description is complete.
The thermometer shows 32 °C
